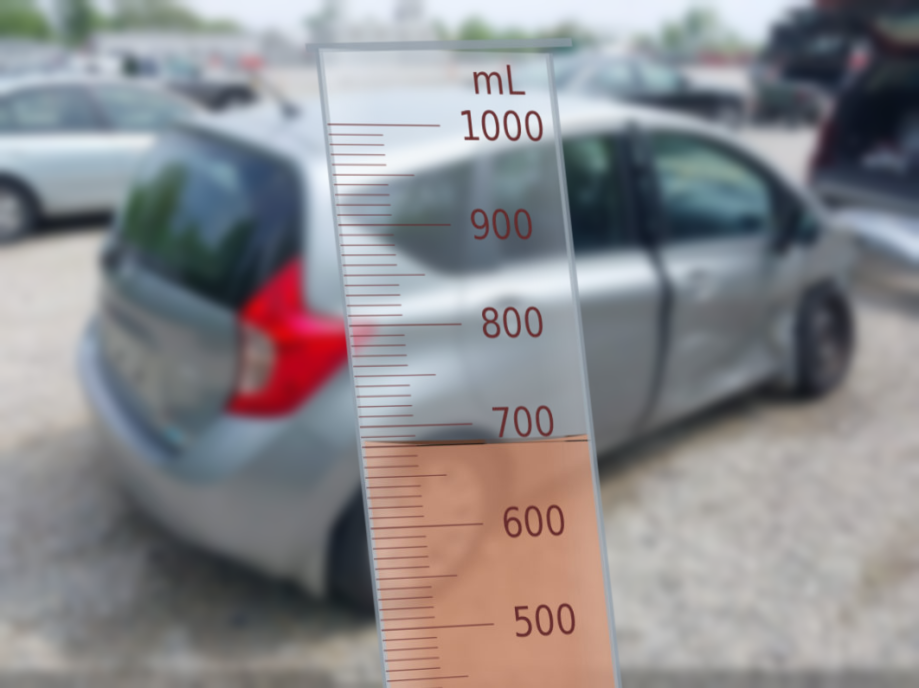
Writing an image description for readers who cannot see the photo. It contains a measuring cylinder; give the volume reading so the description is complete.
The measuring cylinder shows 680 mL
